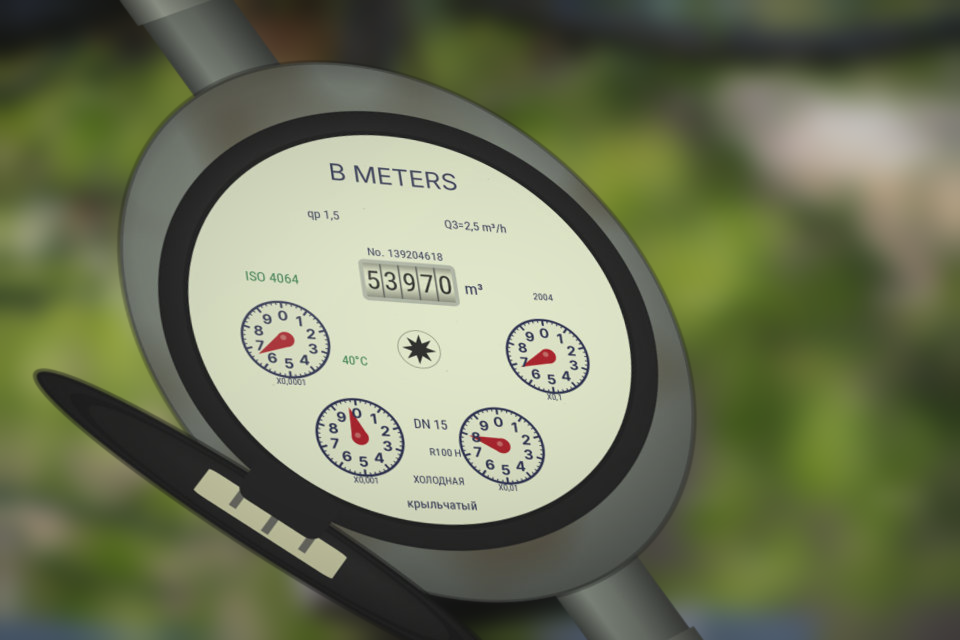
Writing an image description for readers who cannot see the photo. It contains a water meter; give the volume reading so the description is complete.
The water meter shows 53970.6796 m³
